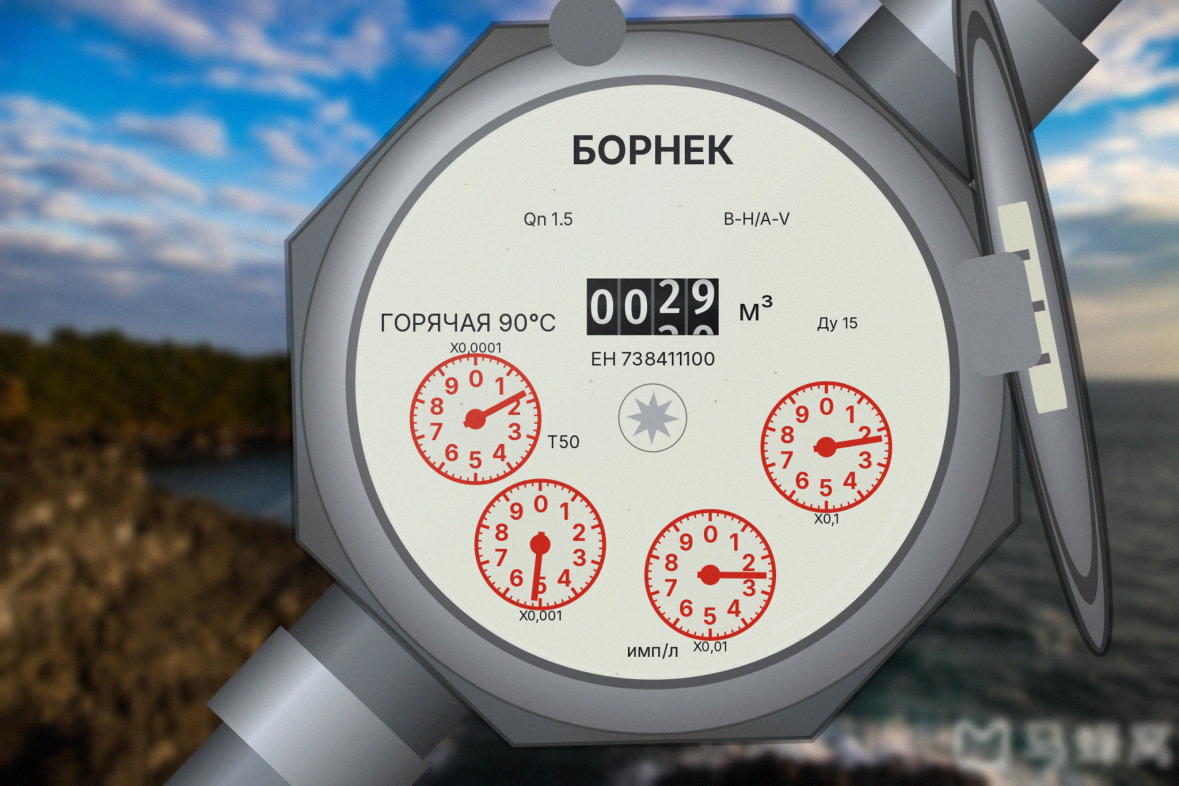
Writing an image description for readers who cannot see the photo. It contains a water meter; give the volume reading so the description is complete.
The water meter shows 29.2251 m³
